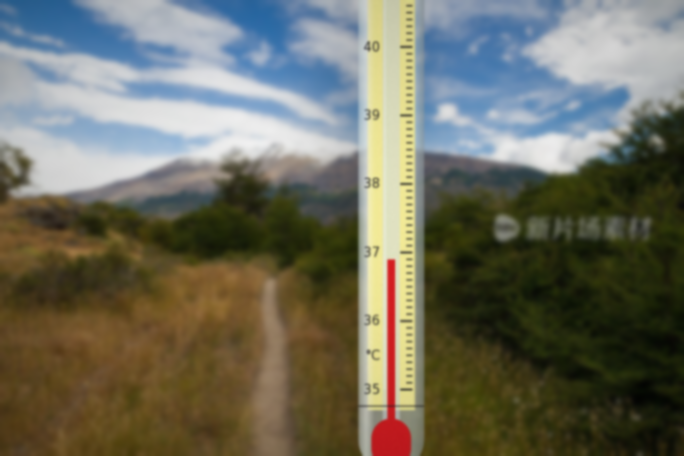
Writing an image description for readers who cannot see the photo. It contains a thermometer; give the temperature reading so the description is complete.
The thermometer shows 36.9 °C
